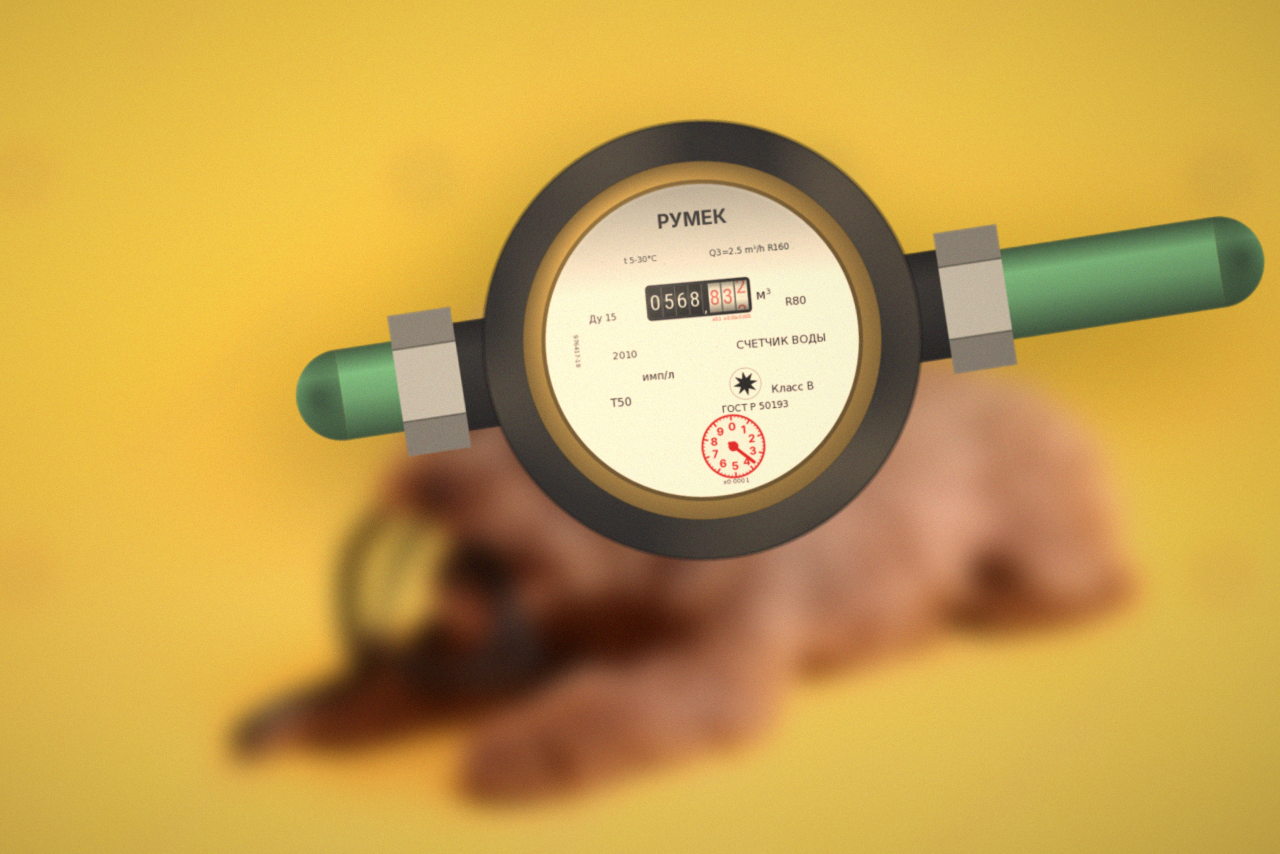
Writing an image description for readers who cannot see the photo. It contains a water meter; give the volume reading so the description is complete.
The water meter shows 568.8323 m³
